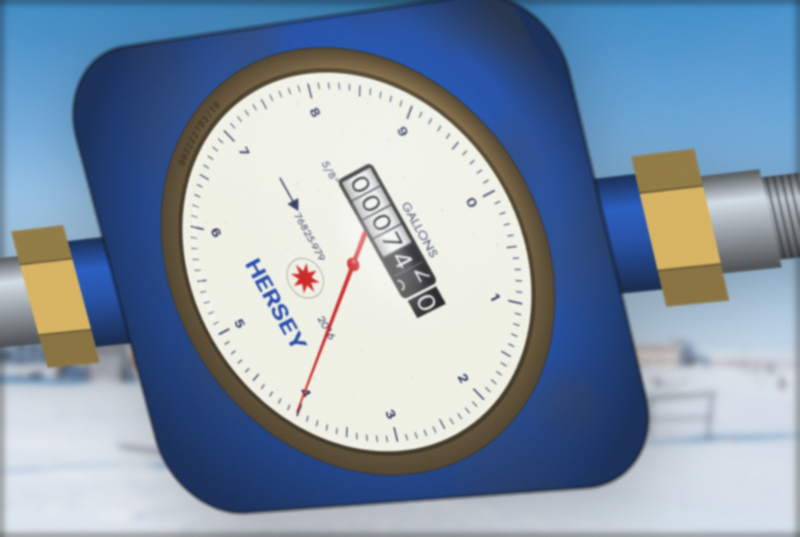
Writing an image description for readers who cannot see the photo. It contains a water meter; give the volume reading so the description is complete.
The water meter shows 7424.0 gal
